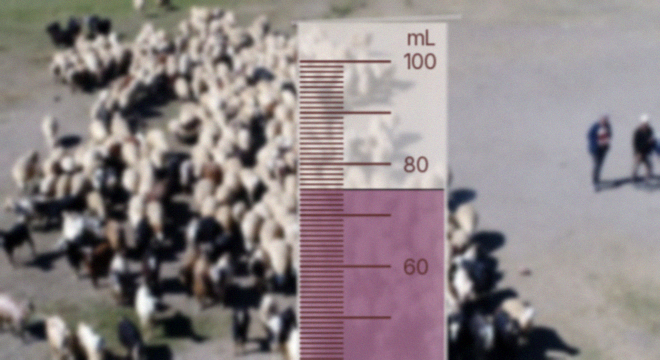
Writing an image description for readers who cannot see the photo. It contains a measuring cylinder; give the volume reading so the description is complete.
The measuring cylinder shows 75 mL
